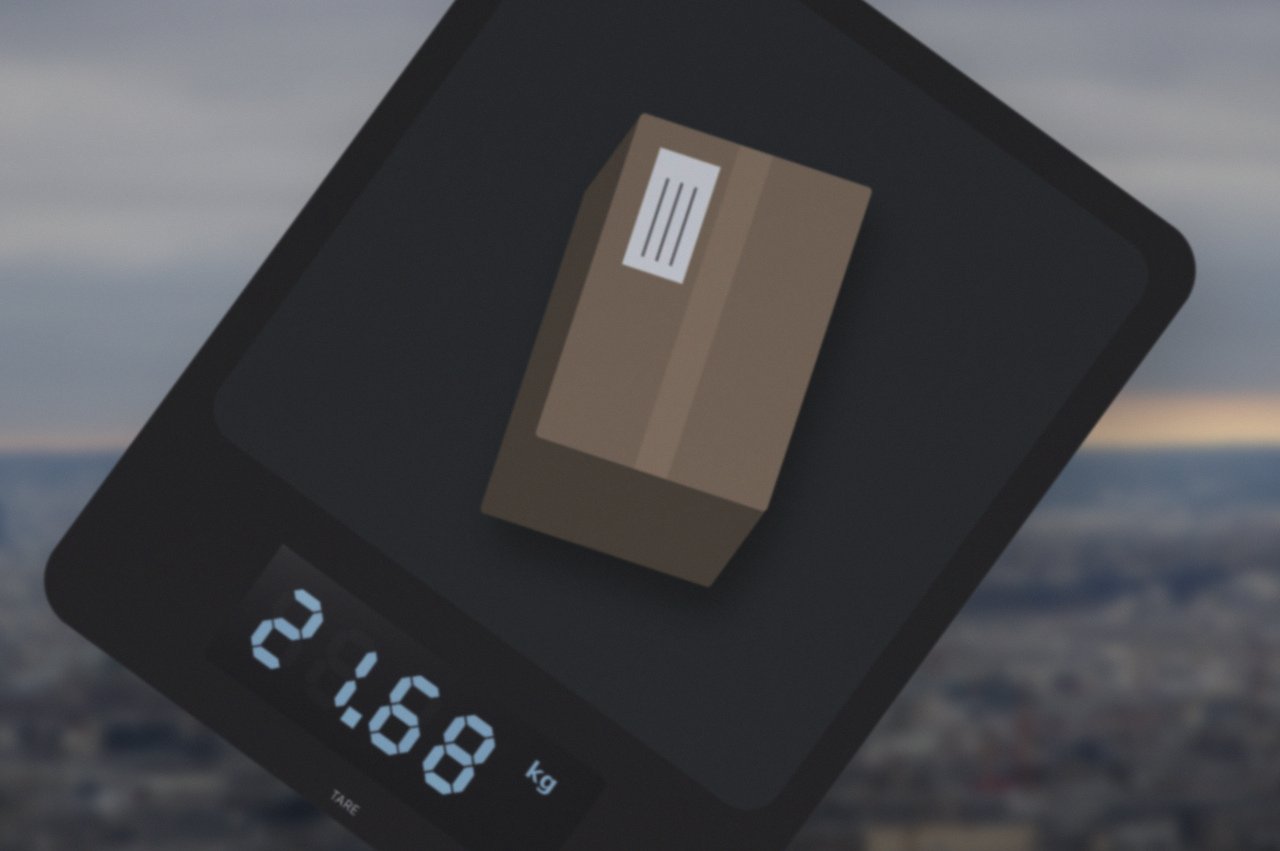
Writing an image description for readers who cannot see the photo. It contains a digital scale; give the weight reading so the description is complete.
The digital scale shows 21.68 kg
